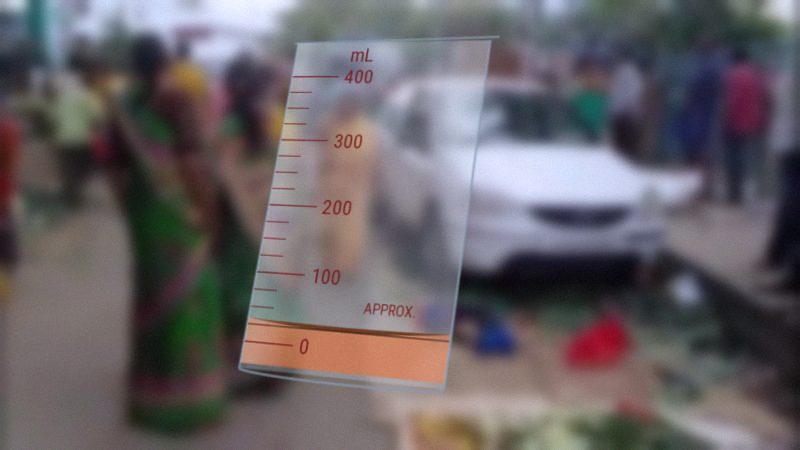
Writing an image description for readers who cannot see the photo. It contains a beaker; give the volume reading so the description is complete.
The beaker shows 25 mL
